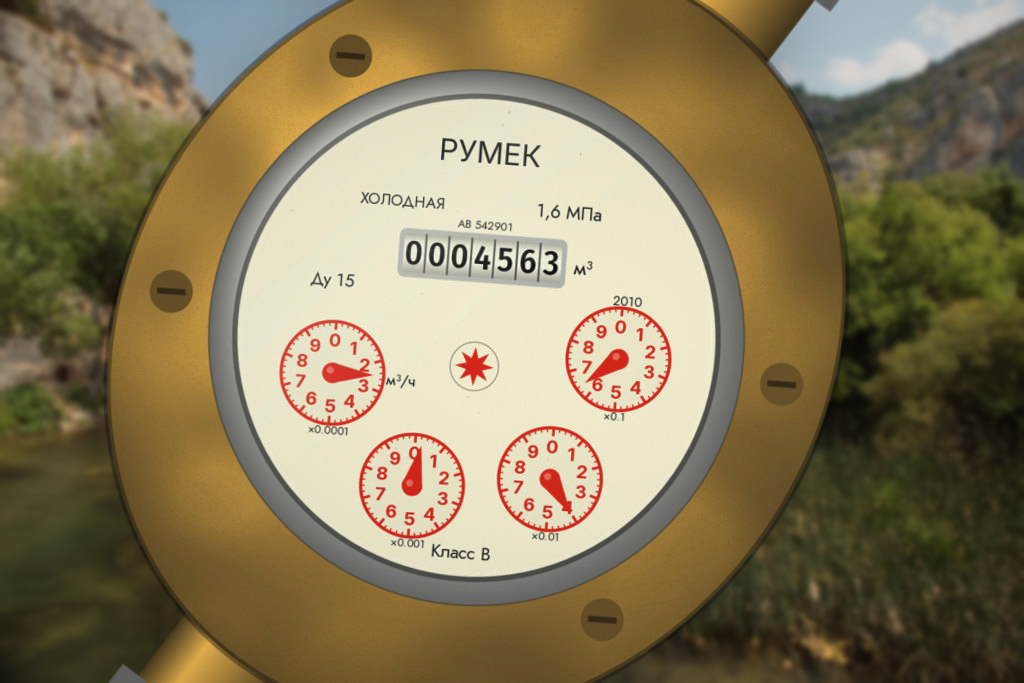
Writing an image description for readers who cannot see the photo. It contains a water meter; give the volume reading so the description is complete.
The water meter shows 4563.6402 m³
